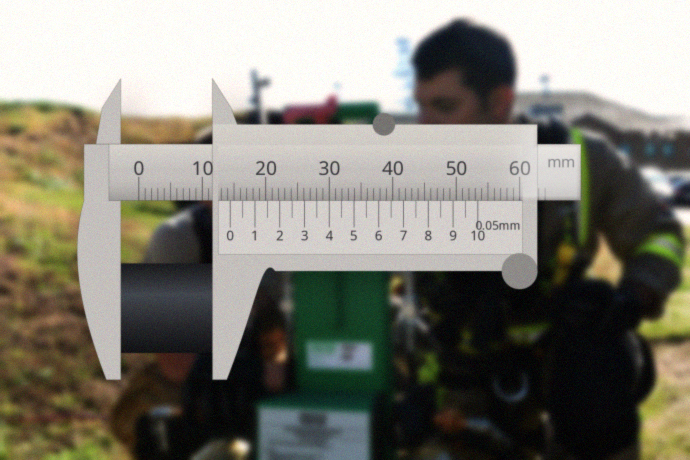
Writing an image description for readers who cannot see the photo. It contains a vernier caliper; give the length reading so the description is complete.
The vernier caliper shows 14.4 mm
